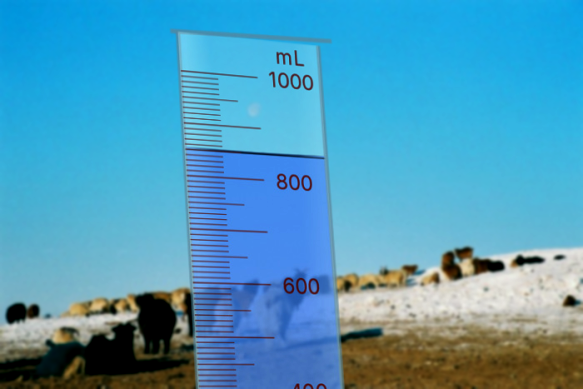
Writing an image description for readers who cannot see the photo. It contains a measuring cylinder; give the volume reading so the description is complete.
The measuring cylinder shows 850 mL
